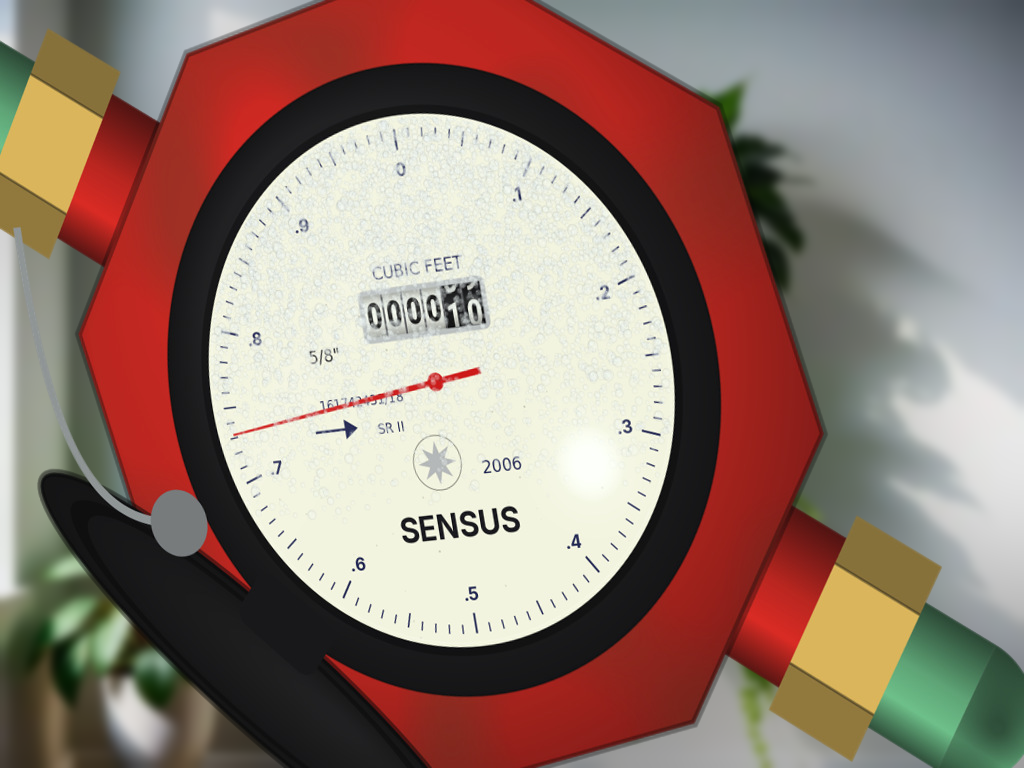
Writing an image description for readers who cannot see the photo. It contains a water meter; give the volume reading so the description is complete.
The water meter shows 9.73 ft³
